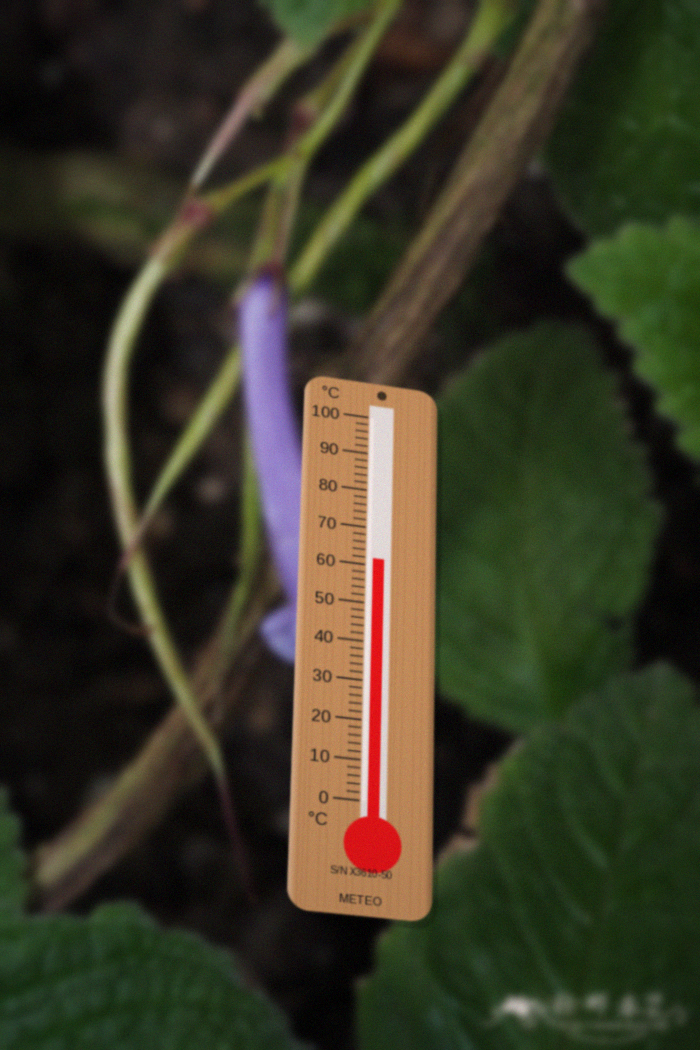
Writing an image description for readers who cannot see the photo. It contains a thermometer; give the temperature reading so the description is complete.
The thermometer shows 62 °C
